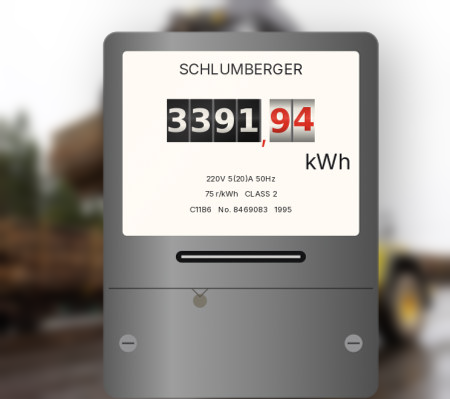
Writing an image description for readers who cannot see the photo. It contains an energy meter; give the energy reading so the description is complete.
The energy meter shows 3391.94 kWh
